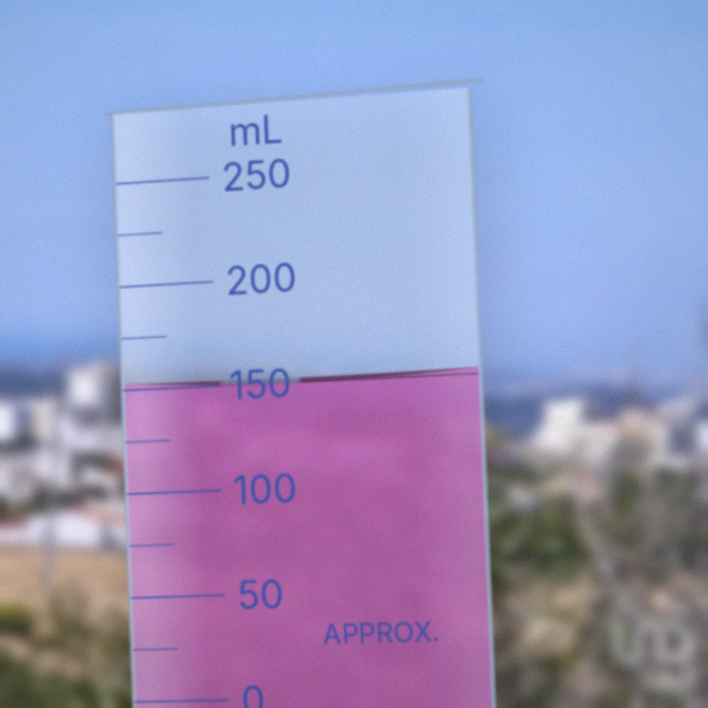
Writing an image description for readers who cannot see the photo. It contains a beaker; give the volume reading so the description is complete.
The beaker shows 150 mL
